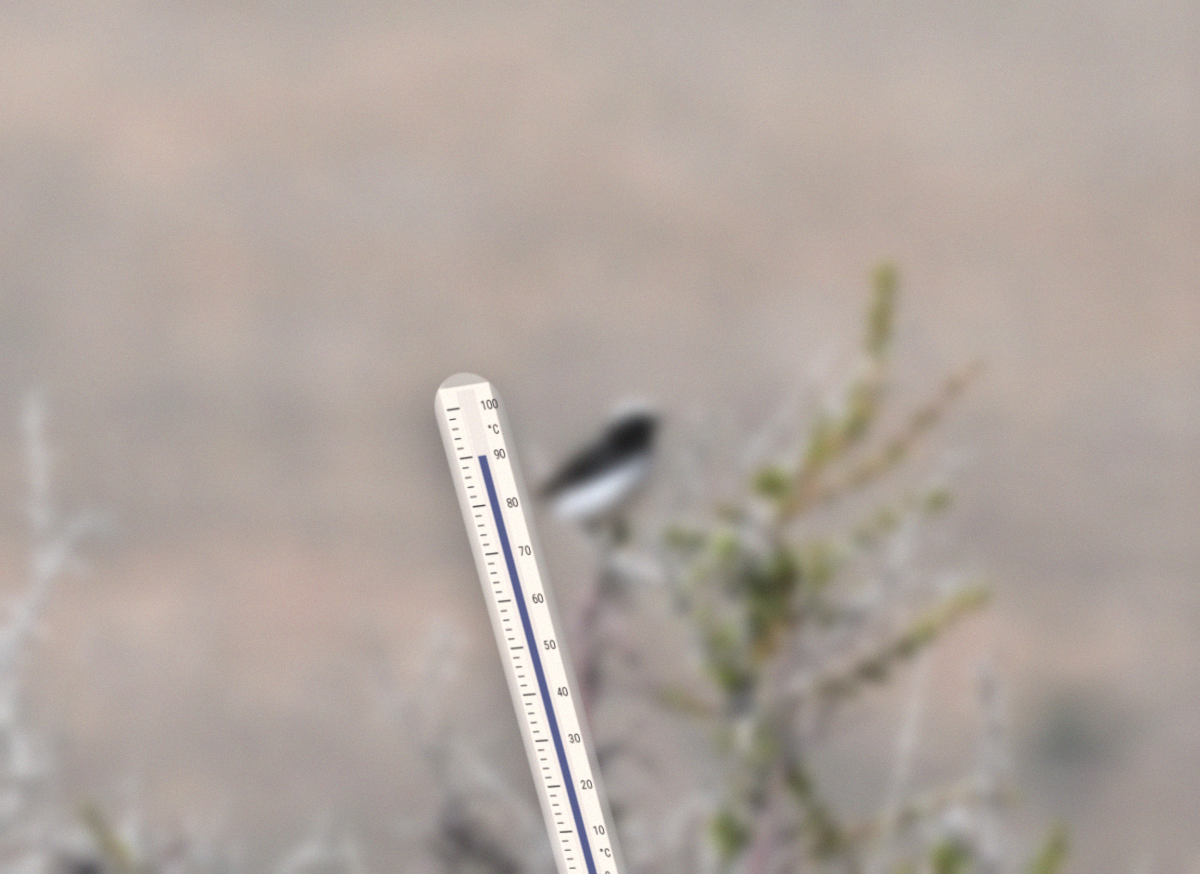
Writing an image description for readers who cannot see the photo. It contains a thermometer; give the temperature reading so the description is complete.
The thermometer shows 90 °C
